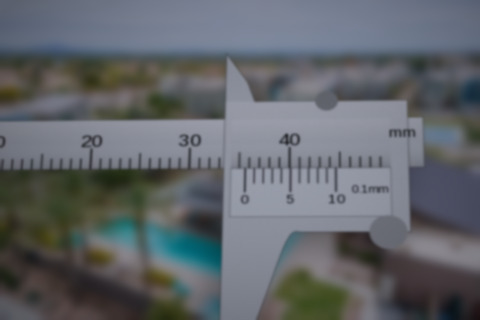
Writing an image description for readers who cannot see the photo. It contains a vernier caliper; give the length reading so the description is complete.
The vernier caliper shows 35.6 mm
